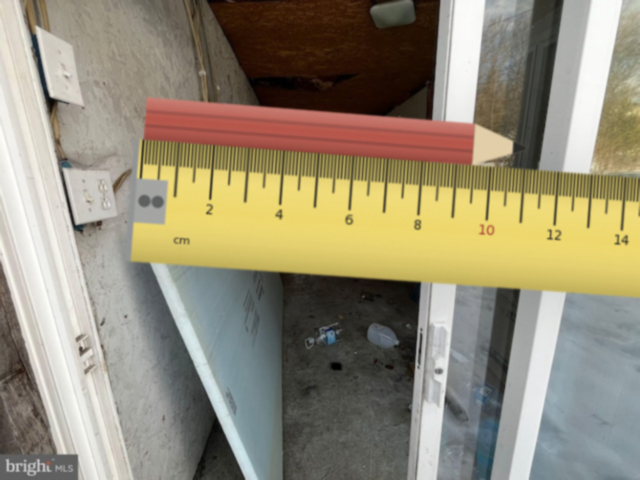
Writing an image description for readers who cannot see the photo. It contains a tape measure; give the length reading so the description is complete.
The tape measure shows 11 cm
